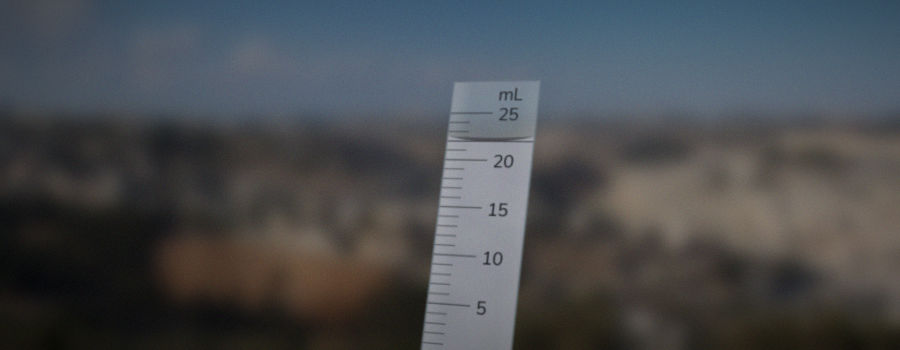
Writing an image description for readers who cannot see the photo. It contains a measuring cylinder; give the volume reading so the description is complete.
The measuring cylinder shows 22 mL
